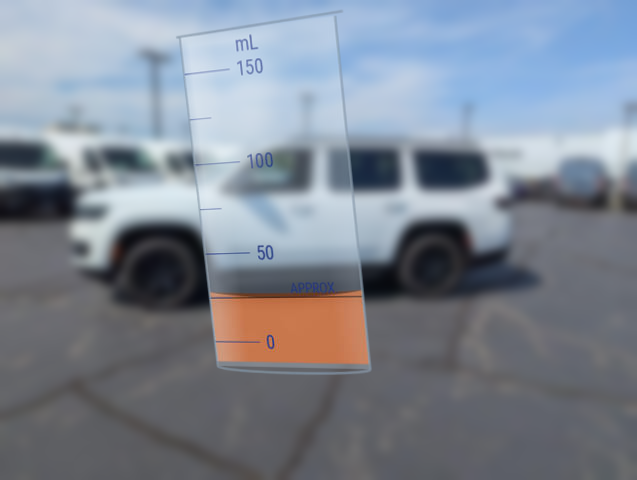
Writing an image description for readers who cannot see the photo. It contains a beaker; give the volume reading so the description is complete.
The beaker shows 25 mL
